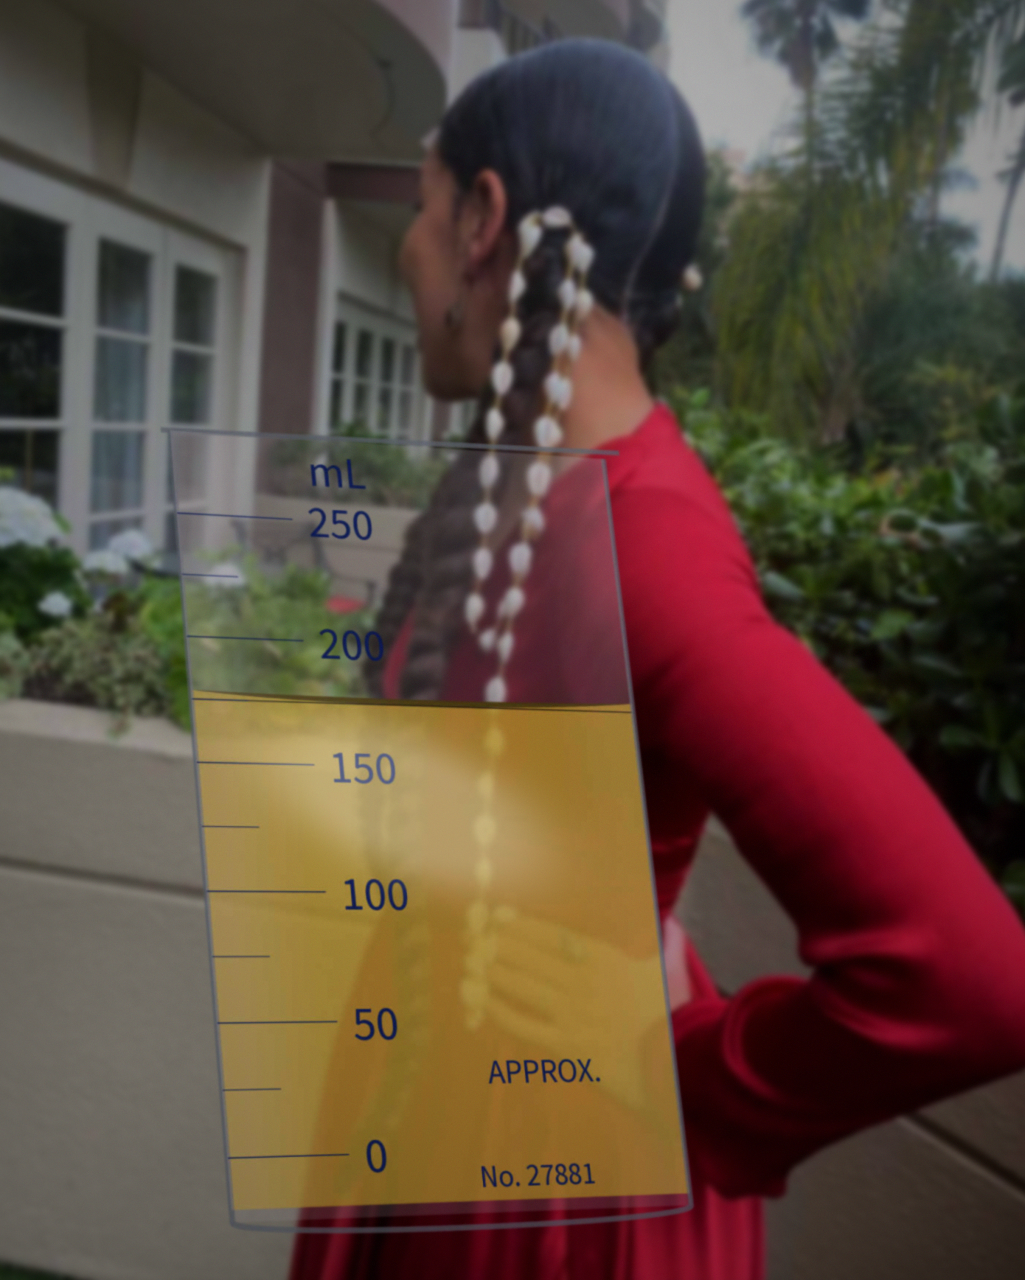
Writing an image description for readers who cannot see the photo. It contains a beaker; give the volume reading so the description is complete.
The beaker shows 175 mL
